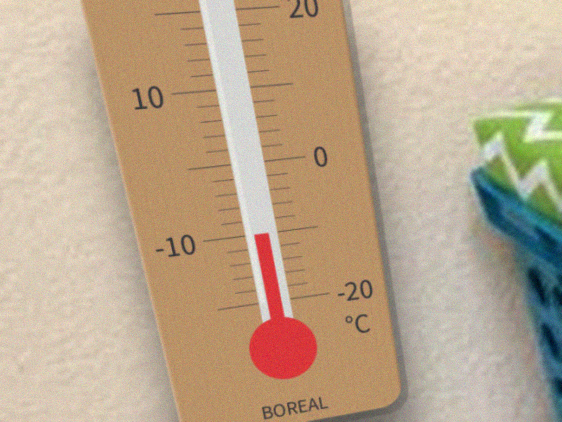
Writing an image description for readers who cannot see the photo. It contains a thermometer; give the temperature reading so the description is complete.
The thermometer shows -10 °C
